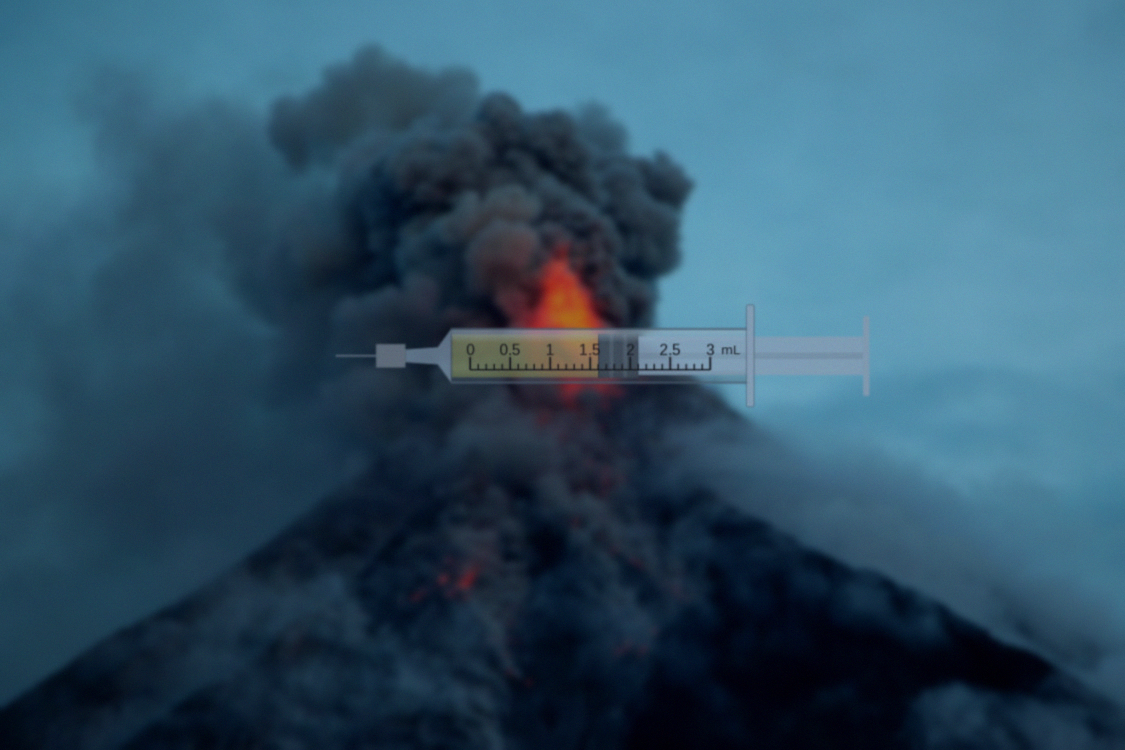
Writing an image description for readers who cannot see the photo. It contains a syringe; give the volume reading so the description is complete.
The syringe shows 1.6 mL
